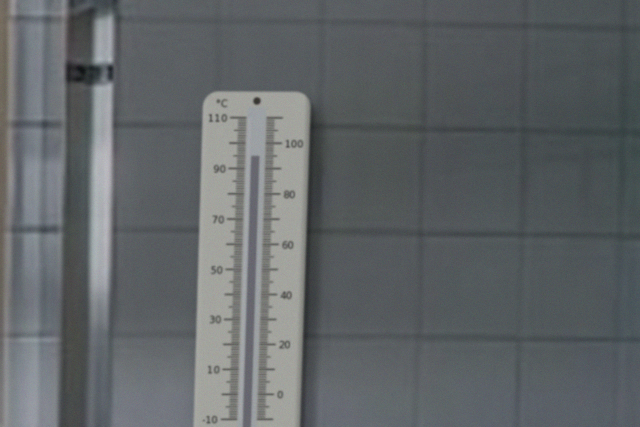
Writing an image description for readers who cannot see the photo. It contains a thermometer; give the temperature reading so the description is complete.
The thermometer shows 95 °C
